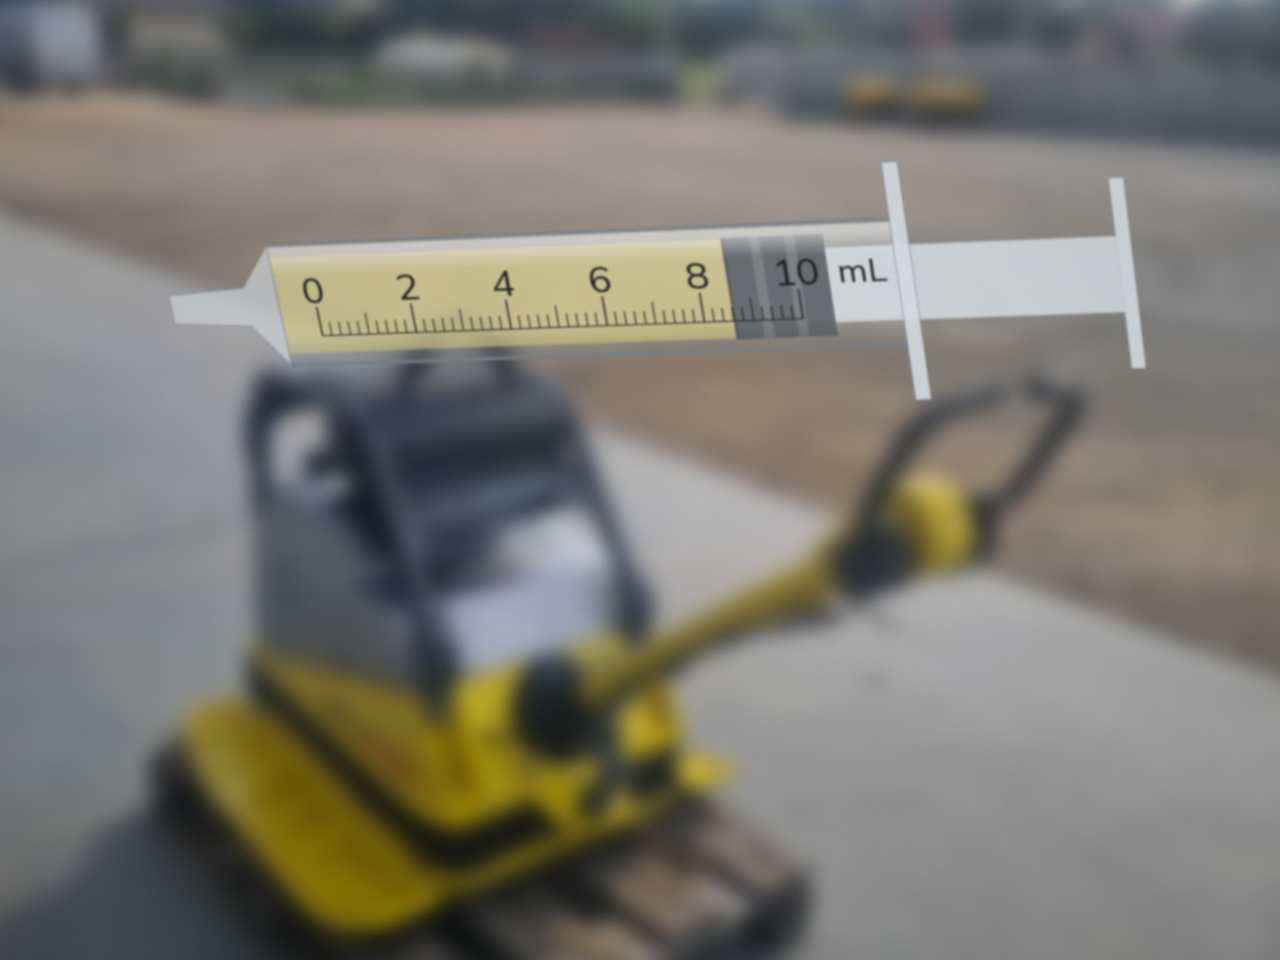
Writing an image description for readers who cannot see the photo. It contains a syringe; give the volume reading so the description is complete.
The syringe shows 8.6 mL
